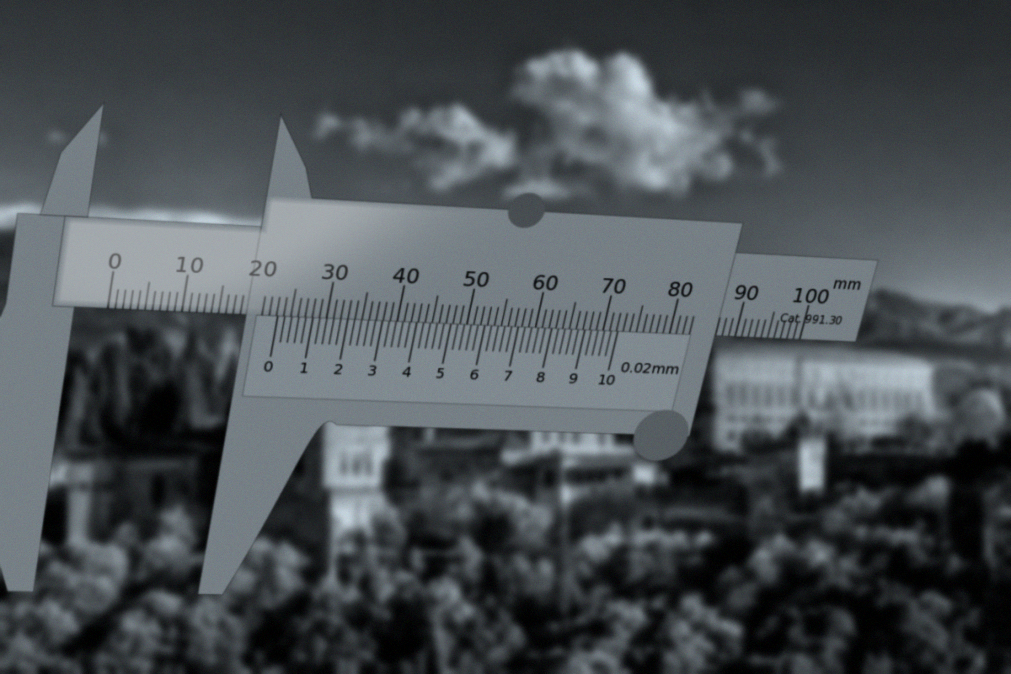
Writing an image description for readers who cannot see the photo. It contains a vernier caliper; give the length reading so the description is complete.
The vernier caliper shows 23.2 mm
